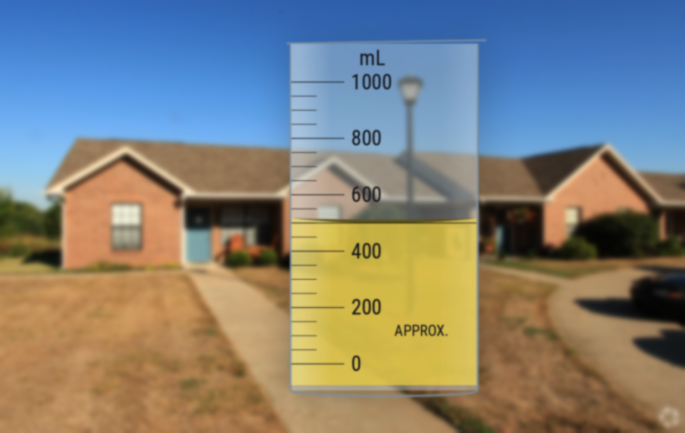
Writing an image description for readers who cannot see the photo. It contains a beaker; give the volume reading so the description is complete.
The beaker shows 500 mL
